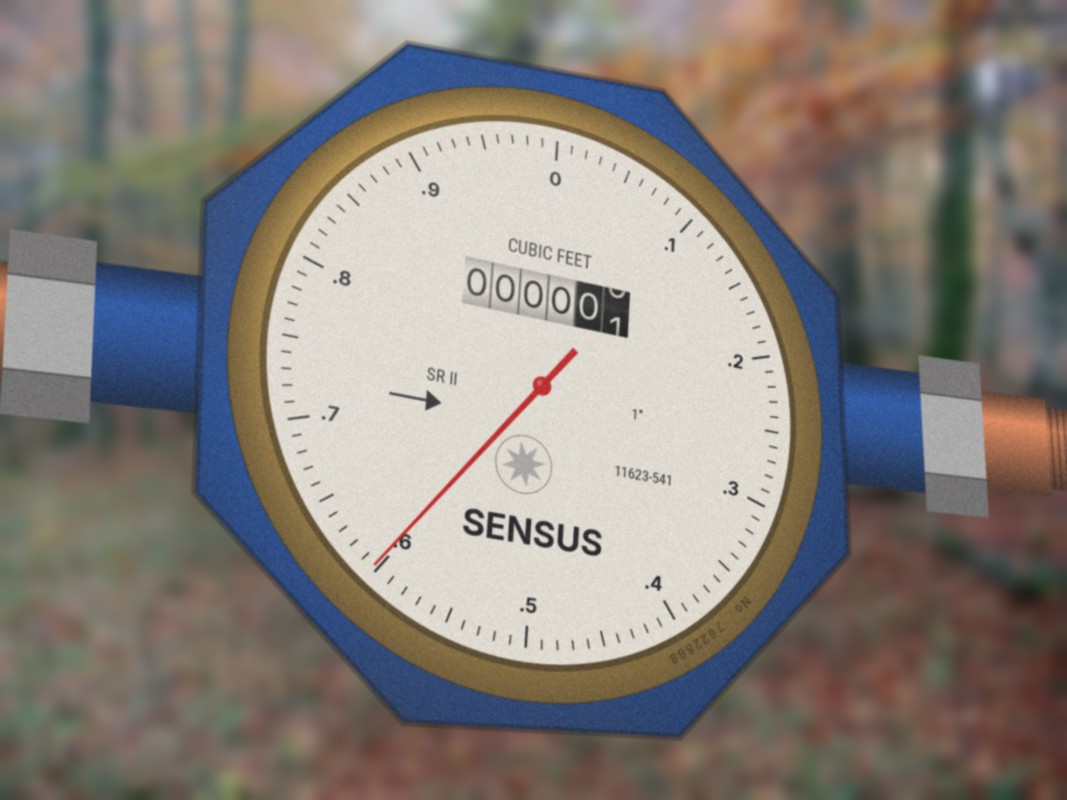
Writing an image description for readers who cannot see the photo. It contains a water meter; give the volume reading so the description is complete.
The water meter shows 0.60 ft³
